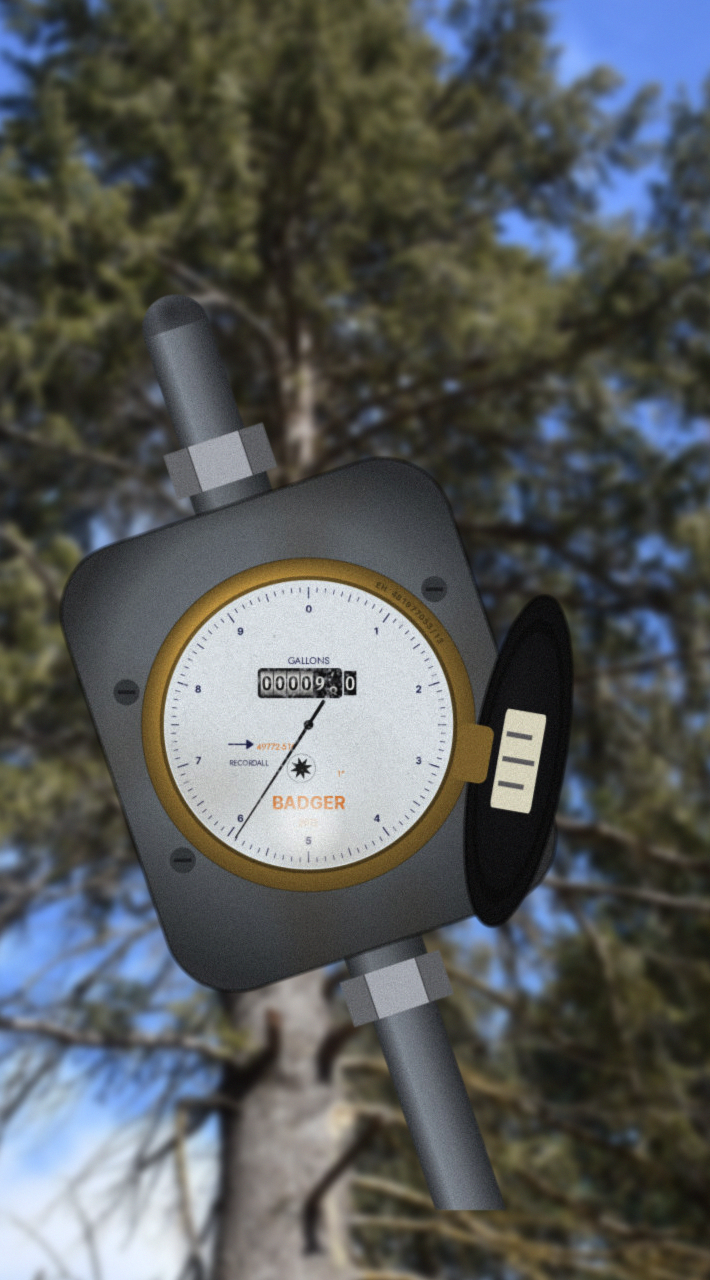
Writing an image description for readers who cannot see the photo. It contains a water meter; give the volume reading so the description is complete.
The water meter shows 975.9 gal
